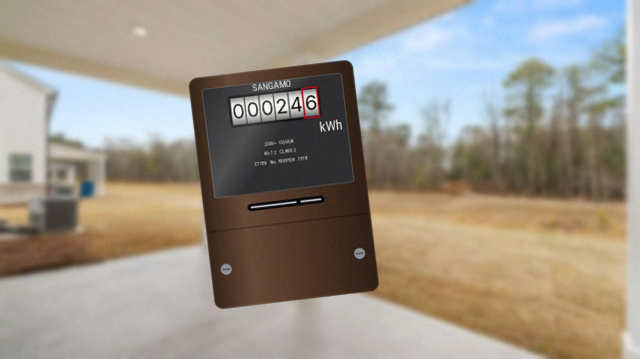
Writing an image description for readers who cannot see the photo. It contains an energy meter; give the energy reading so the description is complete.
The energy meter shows 24.6 kWh
